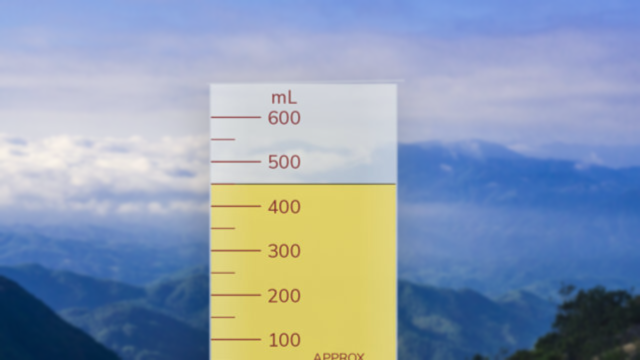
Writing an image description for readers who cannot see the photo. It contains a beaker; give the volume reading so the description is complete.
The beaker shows 450 mL
